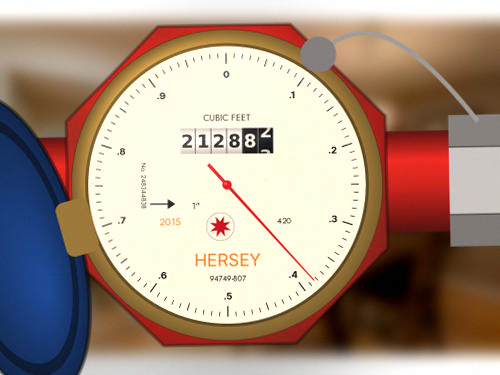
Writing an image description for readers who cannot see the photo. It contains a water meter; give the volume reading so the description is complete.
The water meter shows 212882.38 ft³
